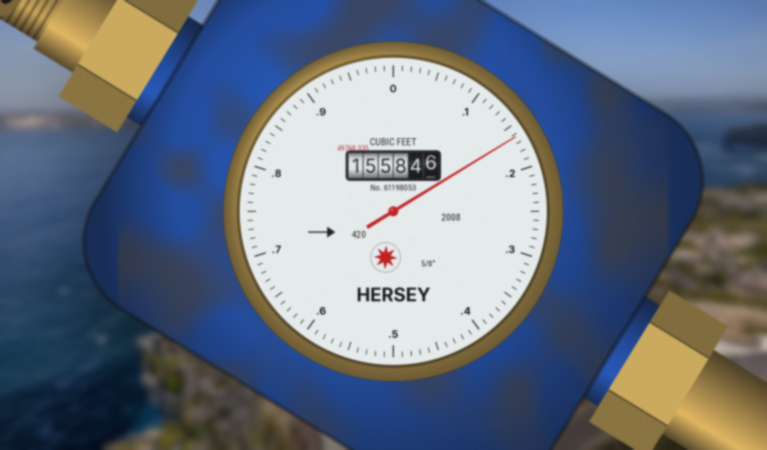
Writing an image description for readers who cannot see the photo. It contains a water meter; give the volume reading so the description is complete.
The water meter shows 155846.16 ft³
